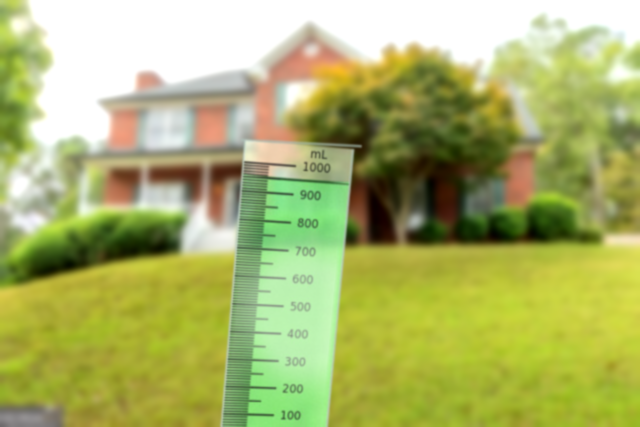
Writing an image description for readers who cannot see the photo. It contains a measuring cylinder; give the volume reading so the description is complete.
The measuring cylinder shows 950 mL
